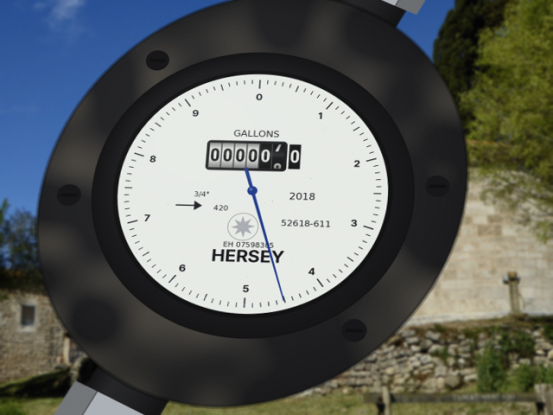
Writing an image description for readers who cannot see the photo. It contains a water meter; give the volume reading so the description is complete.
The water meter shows 74.5 gal
